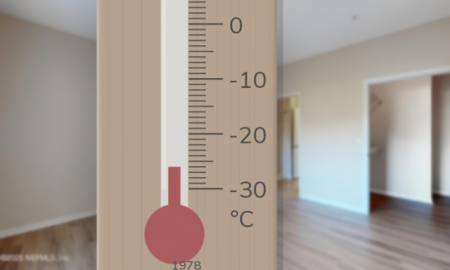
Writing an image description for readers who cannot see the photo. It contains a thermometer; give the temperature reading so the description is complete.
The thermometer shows -26 °C
